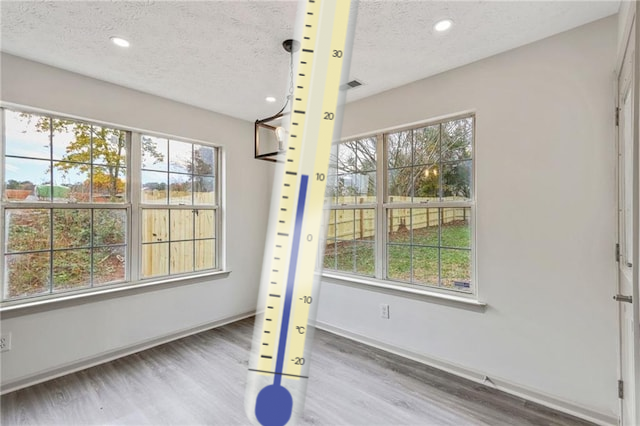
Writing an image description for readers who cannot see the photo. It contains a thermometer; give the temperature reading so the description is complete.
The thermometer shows 10 °C
